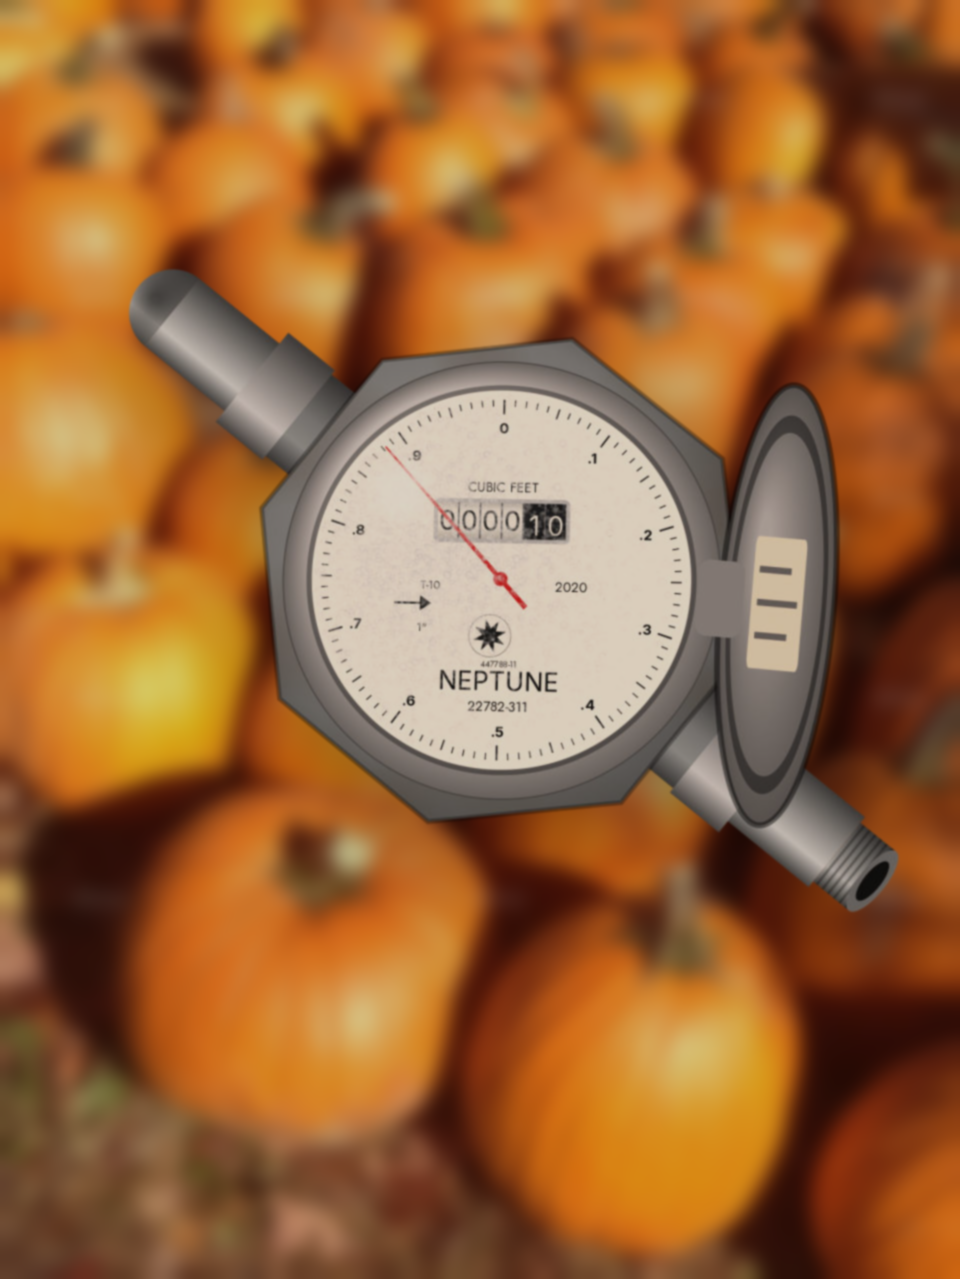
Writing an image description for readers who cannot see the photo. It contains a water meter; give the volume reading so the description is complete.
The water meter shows 9.88 ft³
